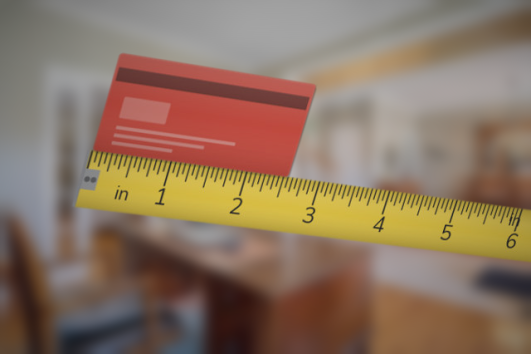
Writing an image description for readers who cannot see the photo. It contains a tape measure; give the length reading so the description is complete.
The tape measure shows 2.5625 in
